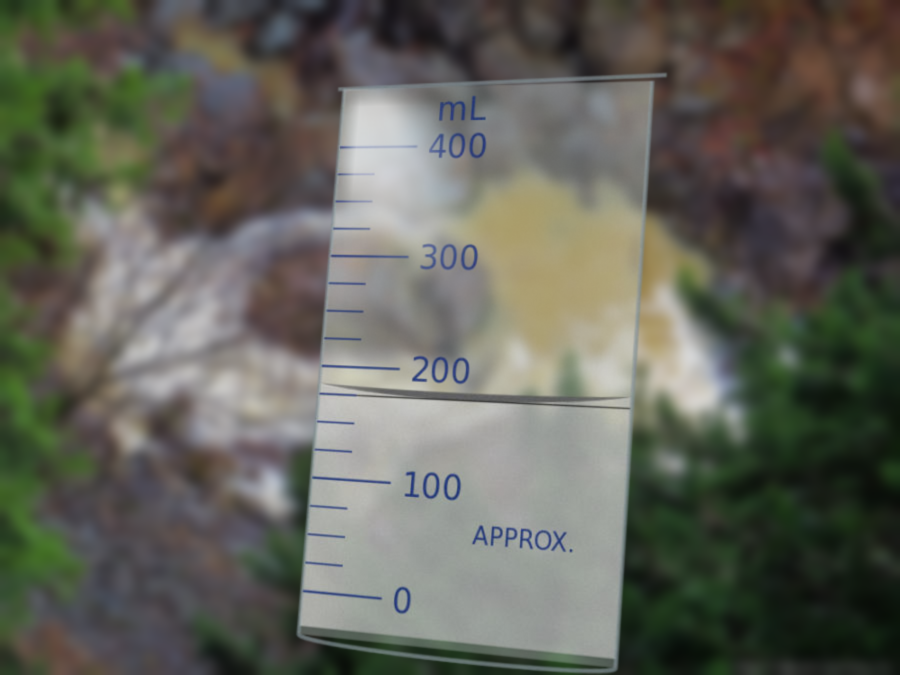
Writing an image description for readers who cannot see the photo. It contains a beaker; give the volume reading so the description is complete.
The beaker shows 175 mL
